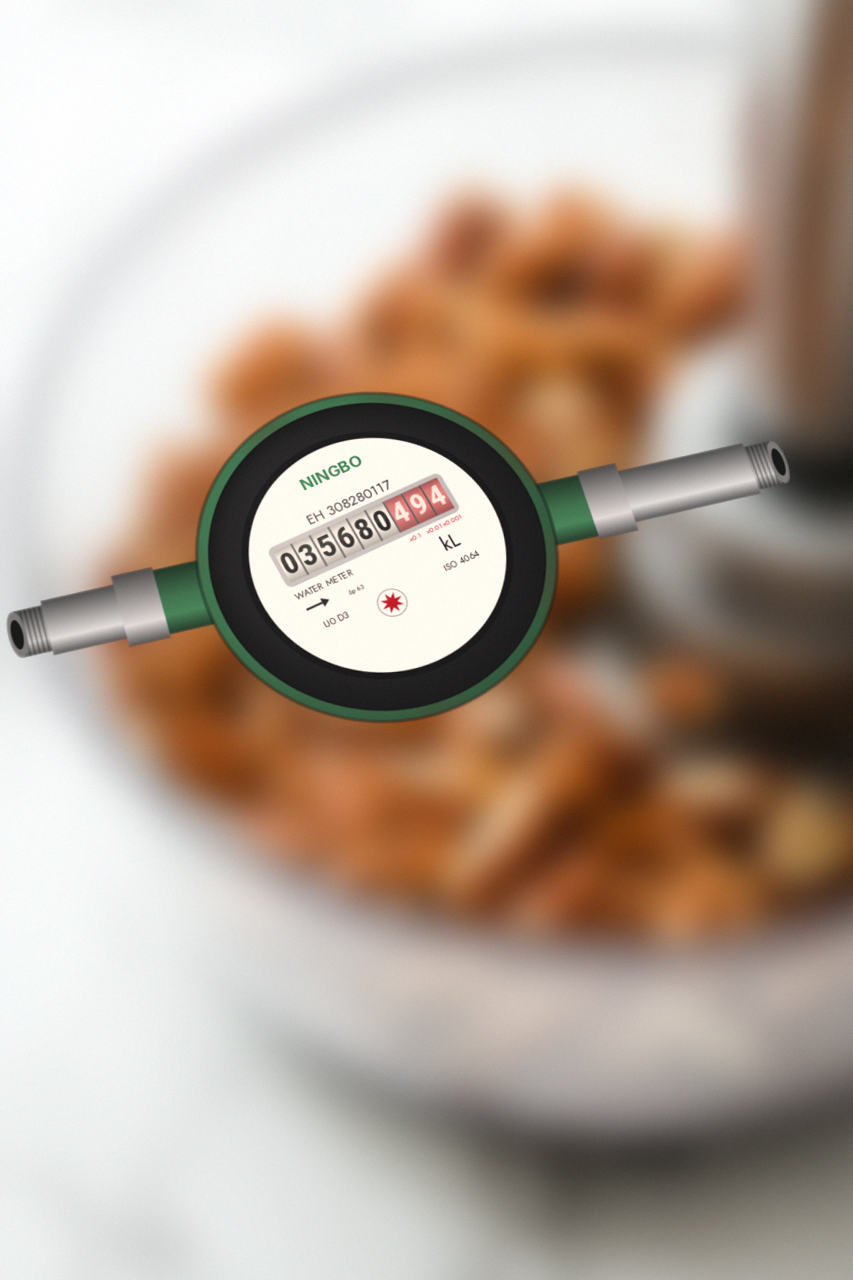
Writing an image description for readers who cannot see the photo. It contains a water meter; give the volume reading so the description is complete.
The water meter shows 35680.494 kL
